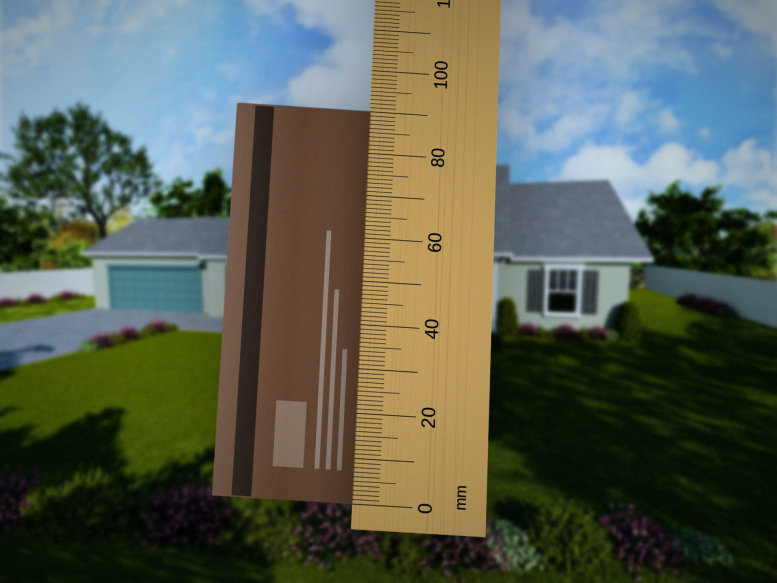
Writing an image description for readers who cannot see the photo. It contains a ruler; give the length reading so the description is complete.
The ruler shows 90 mm
